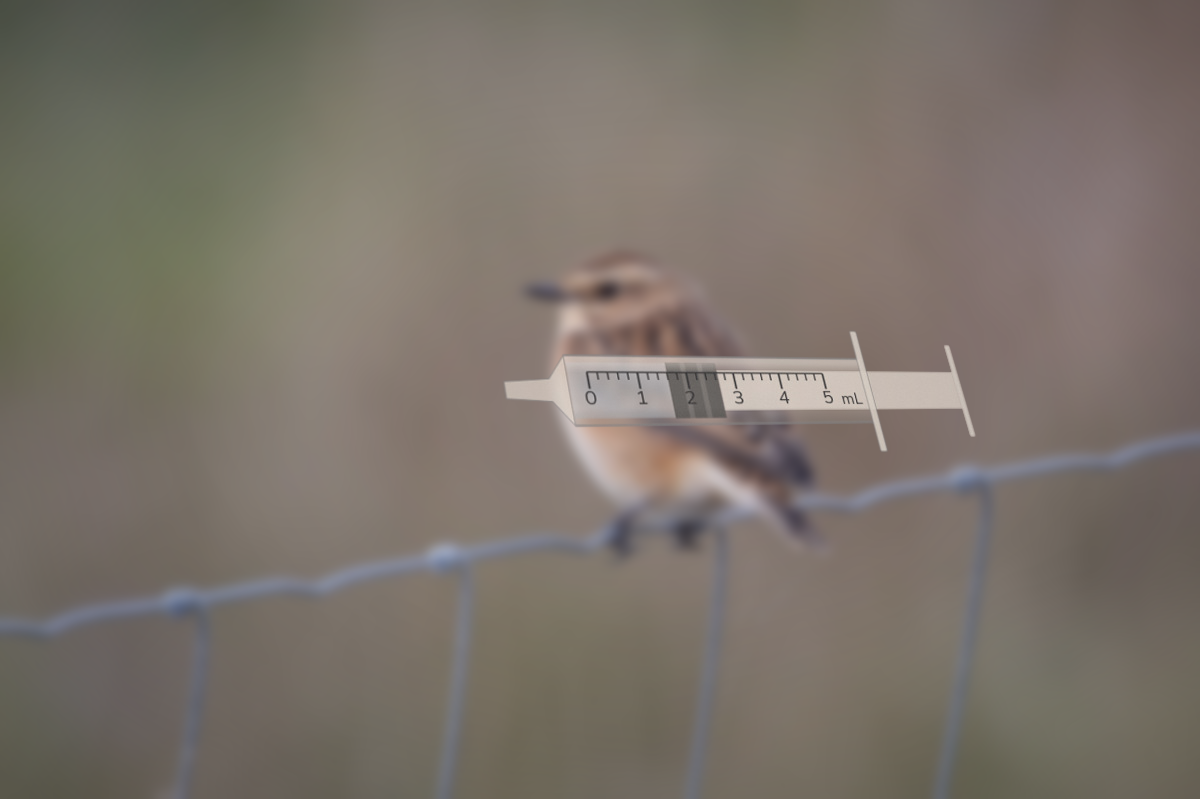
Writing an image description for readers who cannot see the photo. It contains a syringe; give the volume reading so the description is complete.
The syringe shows 1.6 mL
